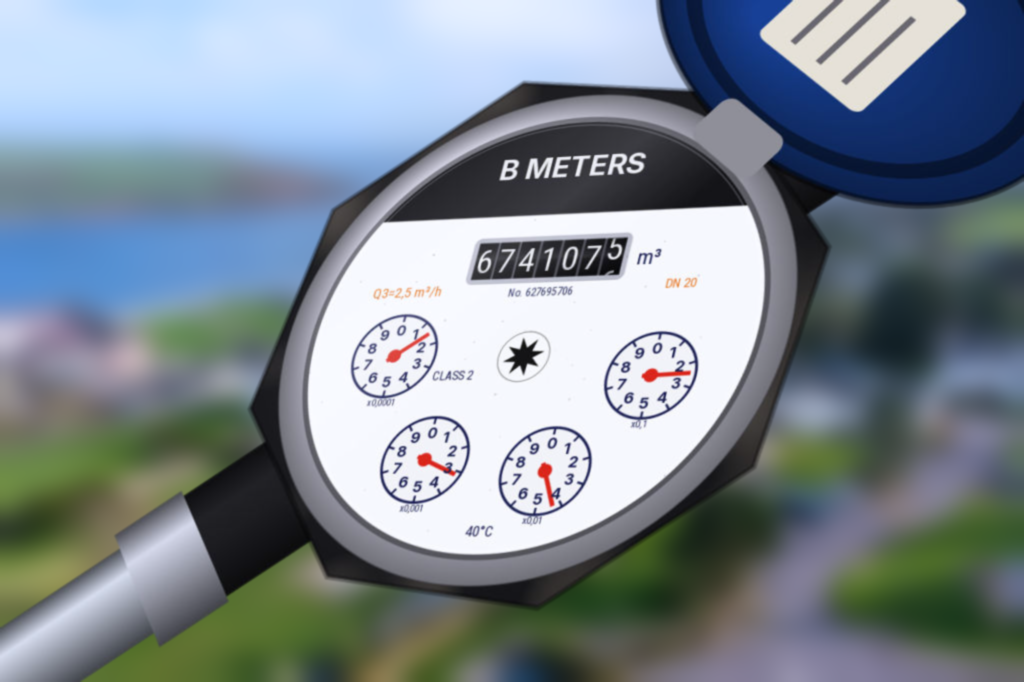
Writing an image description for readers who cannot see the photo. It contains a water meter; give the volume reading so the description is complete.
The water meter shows 6741075.2431 m³
